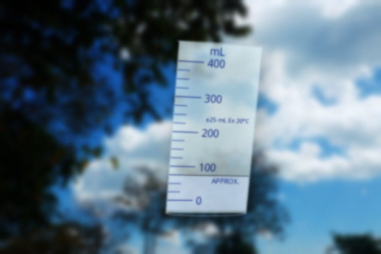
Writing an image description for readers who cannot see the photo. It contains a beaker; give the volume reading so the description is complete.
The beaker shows 75 mL
